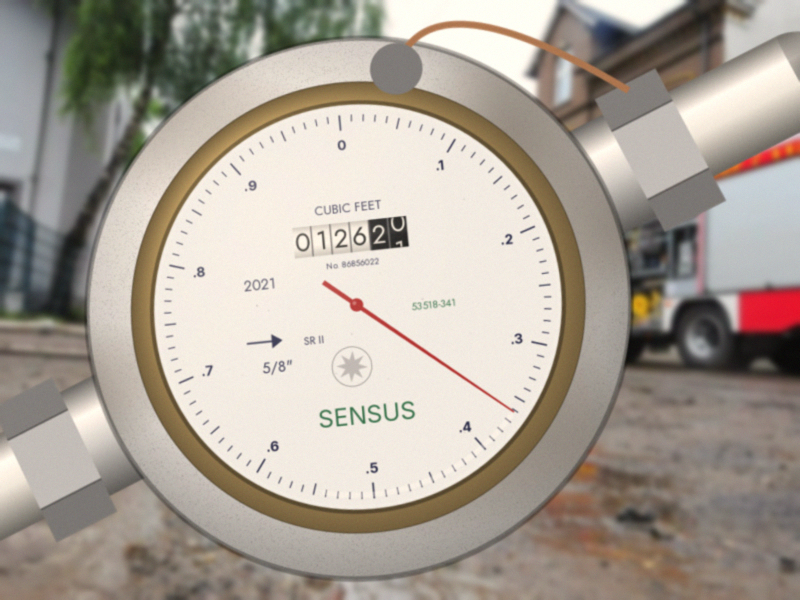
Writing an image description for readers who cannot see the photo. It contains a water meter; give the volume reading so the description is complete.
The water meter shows 12620.36 ft³
